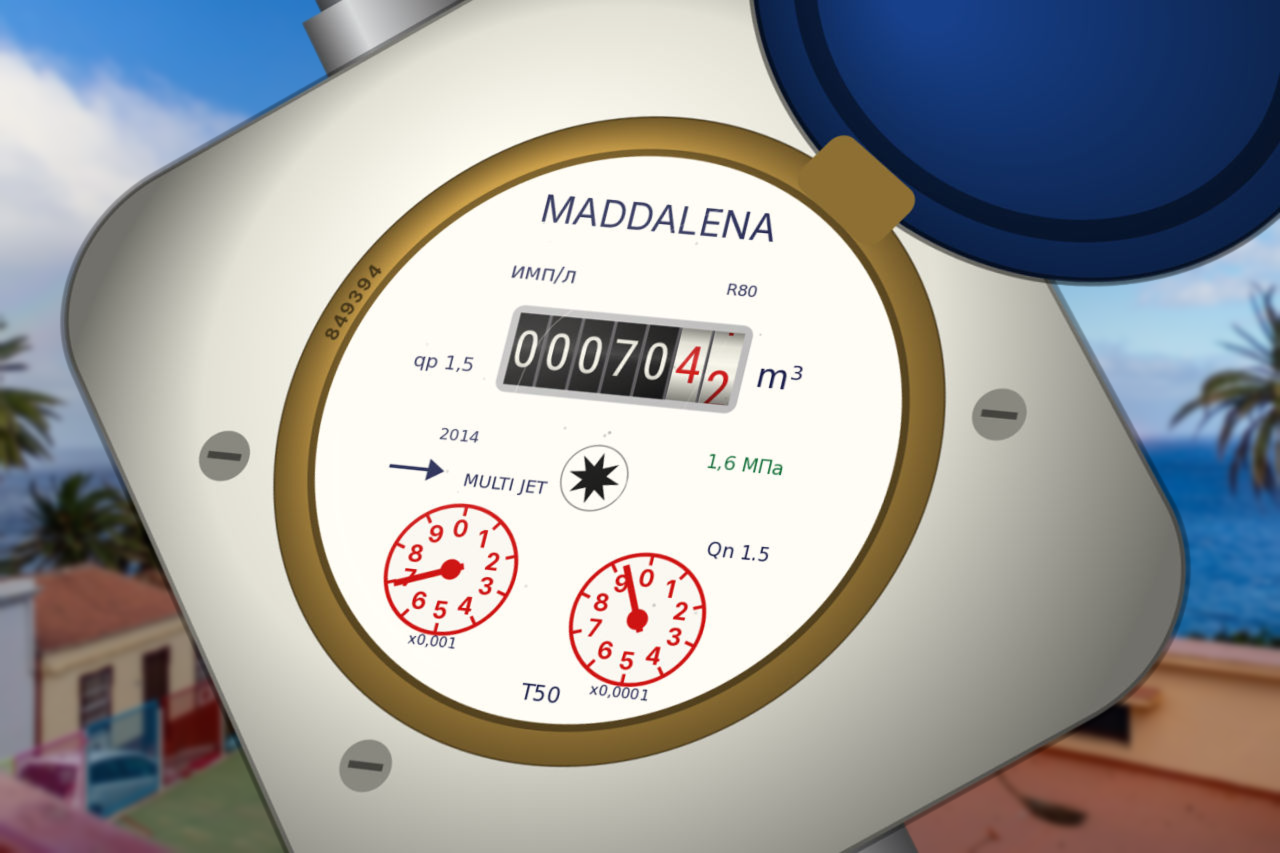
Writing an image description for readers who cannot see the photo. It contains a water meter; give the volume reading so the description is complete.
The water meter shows 70.4169 m³
